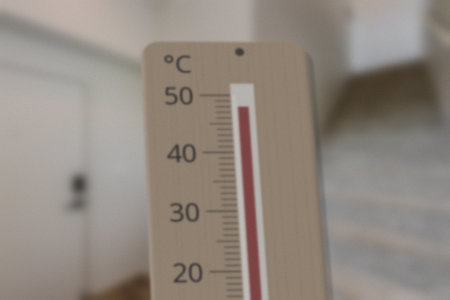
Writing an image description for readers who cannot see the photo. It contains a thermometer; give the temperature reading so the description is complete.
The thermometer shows 48 °C
